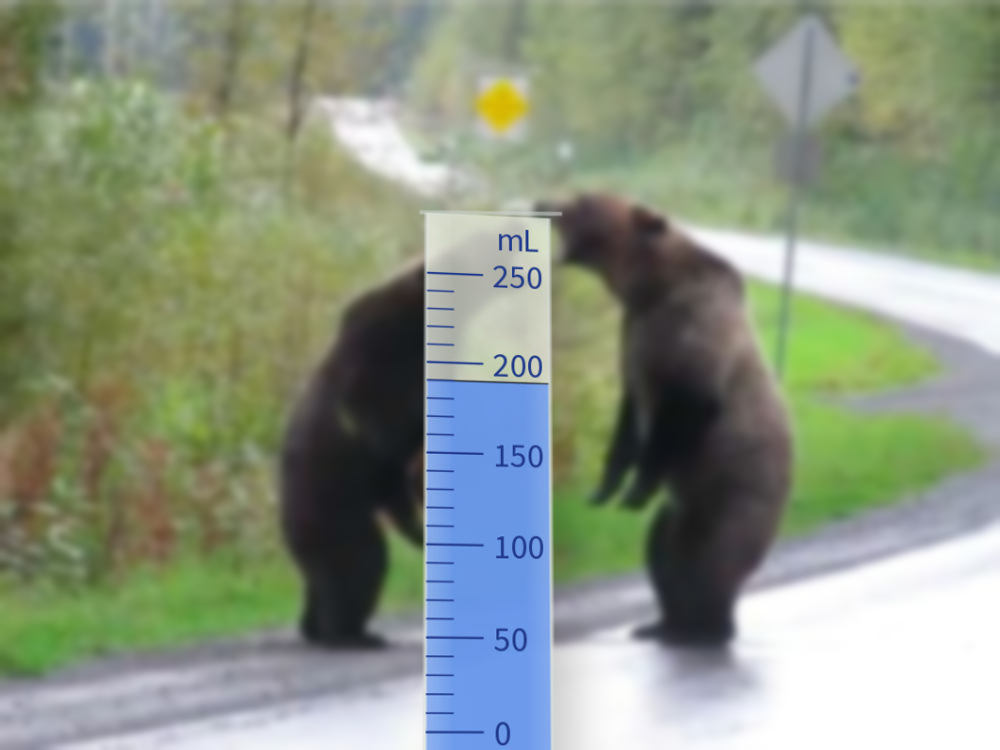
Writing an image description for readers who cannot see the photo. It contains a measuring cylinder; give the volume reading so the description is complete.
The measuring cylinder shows 190 mL
